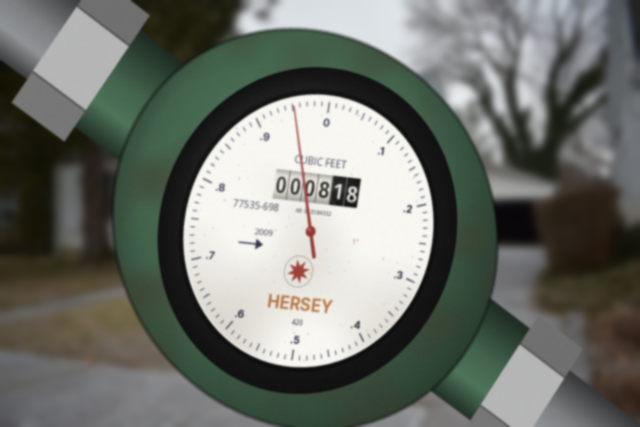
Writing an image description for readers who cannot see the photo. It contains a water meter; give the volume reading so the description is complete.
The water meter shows 817.95 ft³
